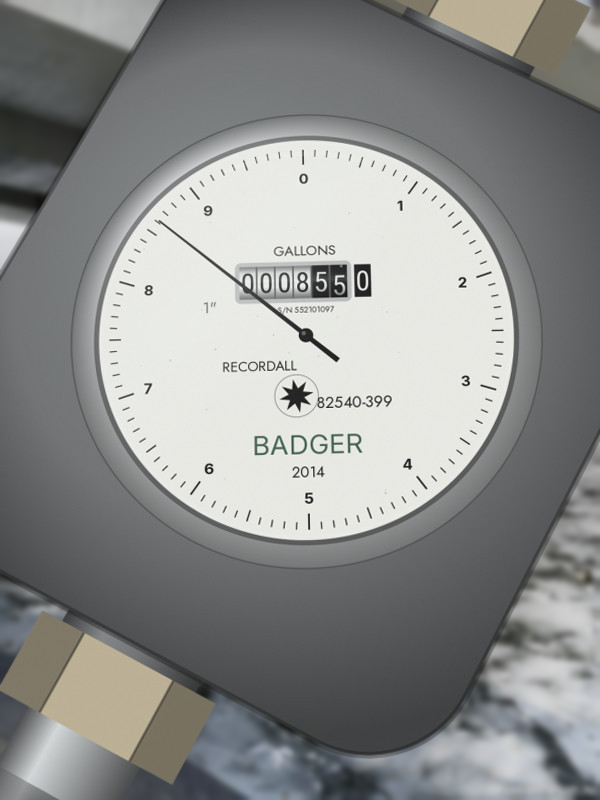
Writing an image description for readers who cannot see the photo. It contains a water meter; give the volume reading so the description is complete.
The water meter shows 8548.6 gal
